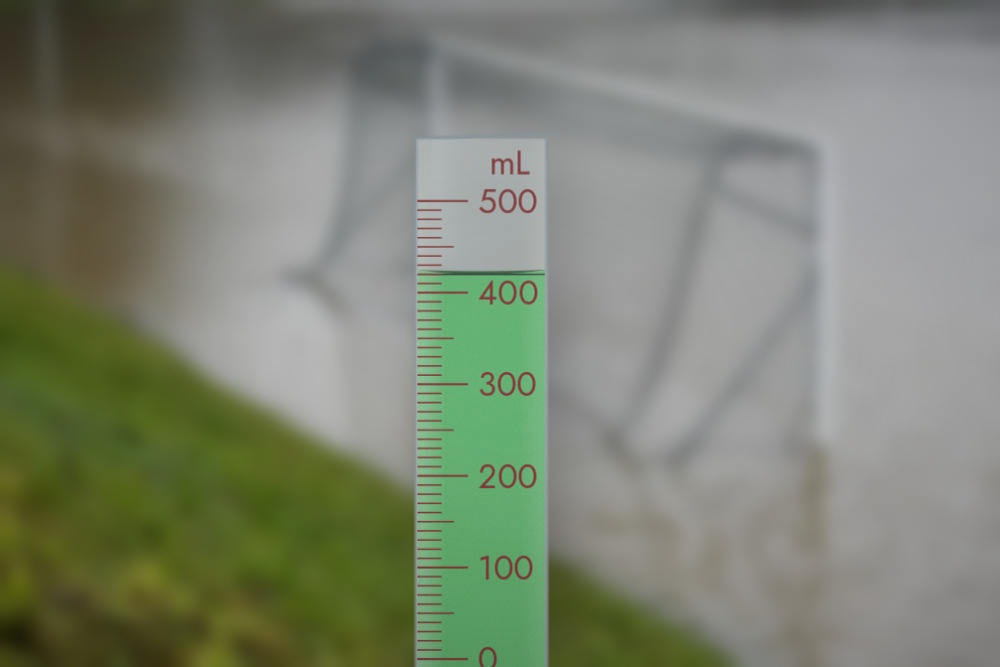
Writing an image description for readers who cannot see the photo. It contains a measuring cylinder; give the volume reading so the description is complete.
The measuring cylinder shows 420 mL
